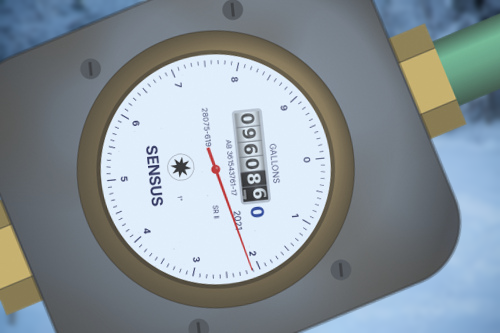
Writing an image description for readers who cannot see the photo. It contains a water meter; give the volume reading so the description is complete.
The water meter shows 960862.1 gal
